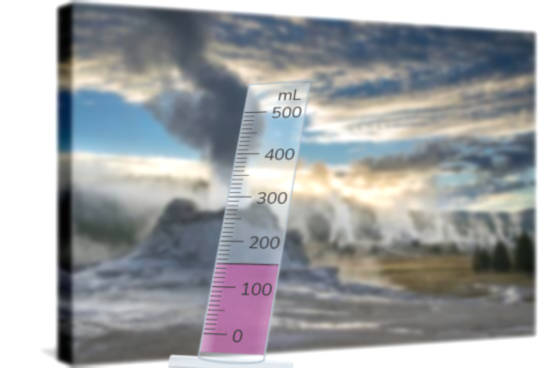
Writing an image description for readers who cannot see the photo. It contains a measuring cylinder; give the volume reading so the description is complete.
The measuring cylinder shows 150 mL
